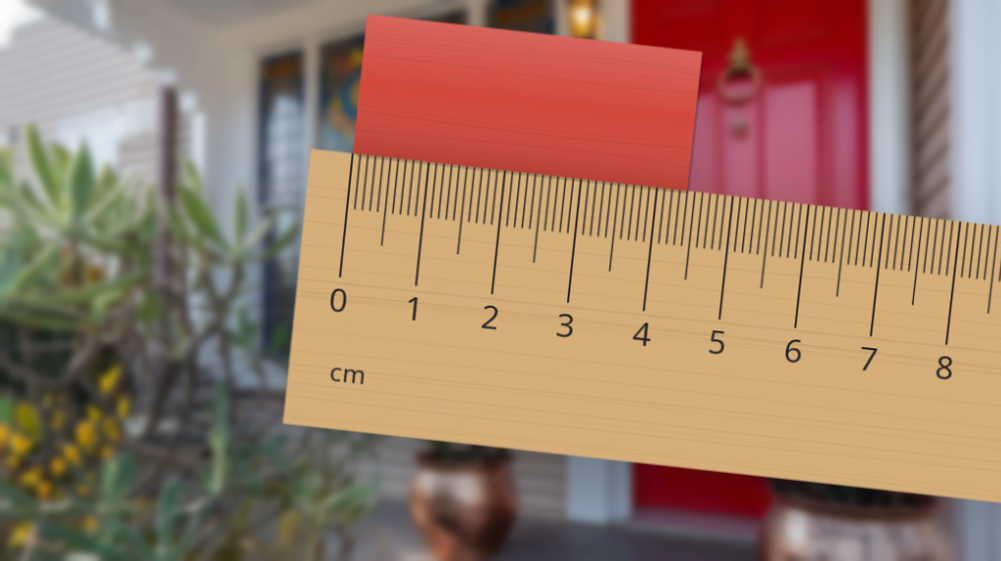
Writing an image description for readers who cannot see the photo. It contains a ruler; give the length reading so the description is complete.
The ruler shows 4.4 cm
